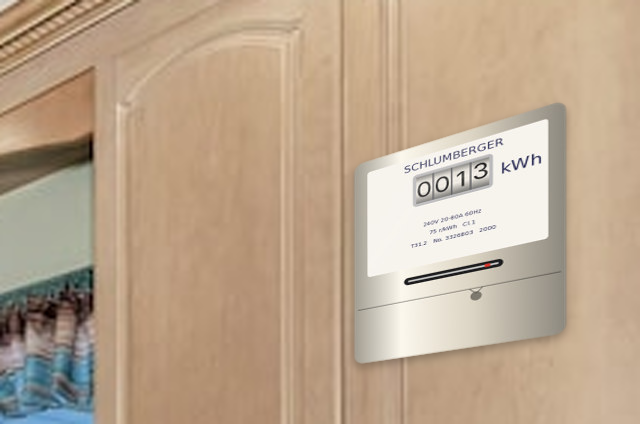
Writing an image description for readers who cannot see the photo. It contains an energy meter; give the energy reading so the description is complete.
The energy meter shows 13 kWh
